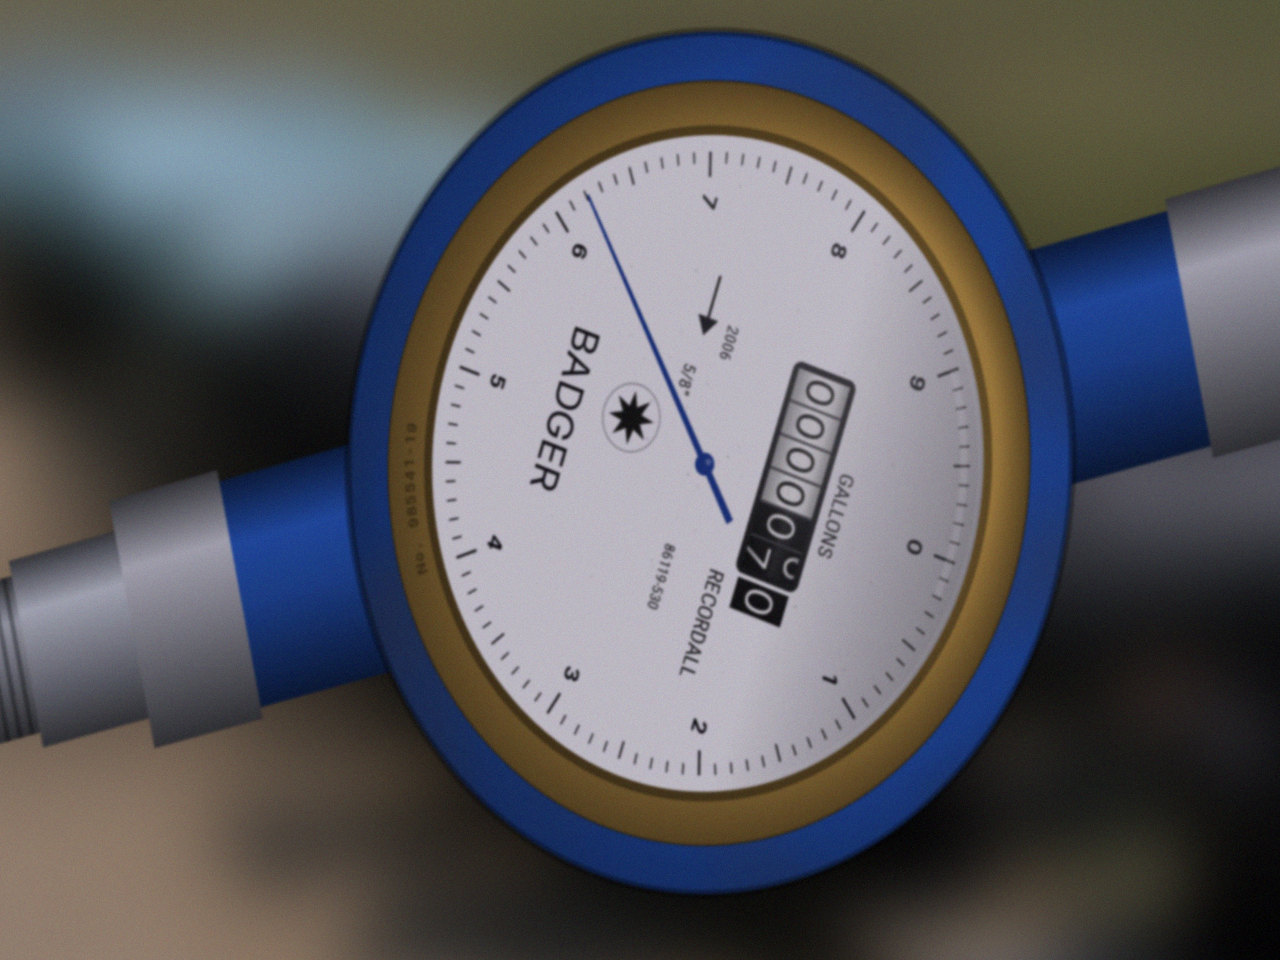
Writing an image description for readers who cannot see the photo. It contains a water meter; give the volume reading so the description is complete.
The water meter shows 66.2 gal
